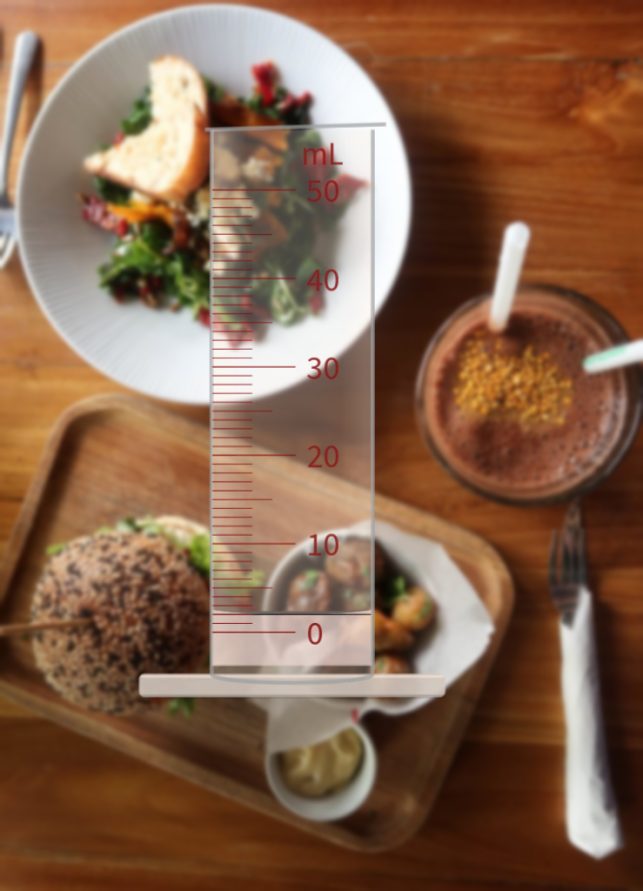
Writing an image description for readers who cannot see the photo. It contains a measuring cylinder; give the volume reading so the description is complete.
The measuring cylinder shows 2 mL
